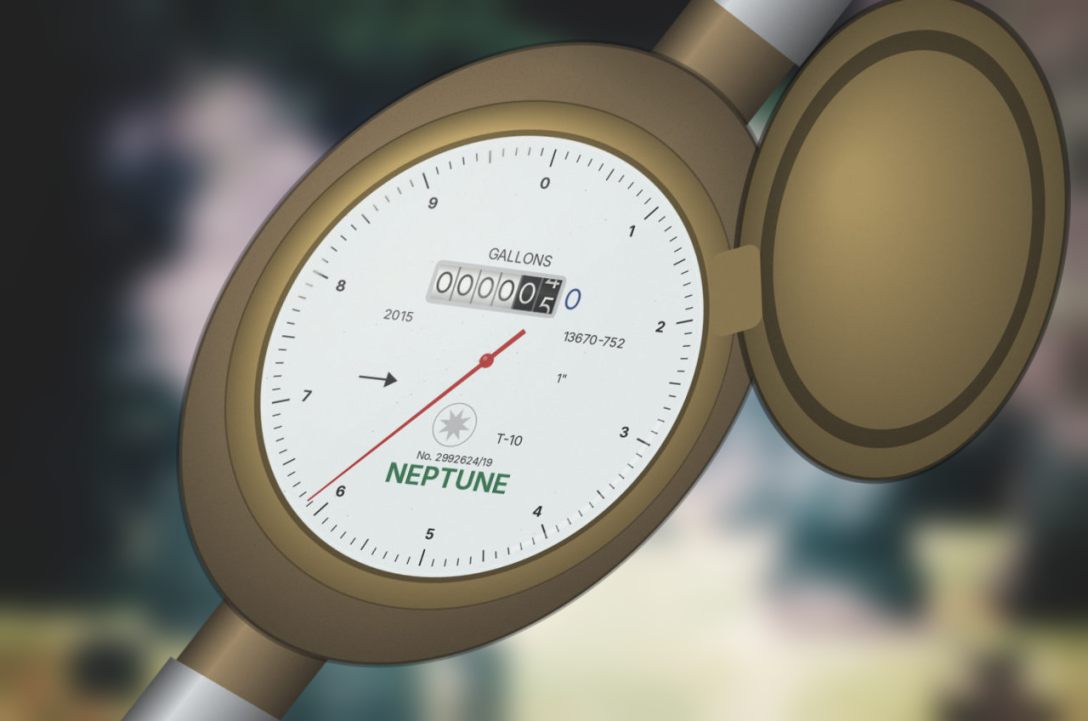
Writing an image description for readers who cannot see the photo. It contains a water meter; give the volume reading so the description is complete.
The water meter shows 46.1 gal
